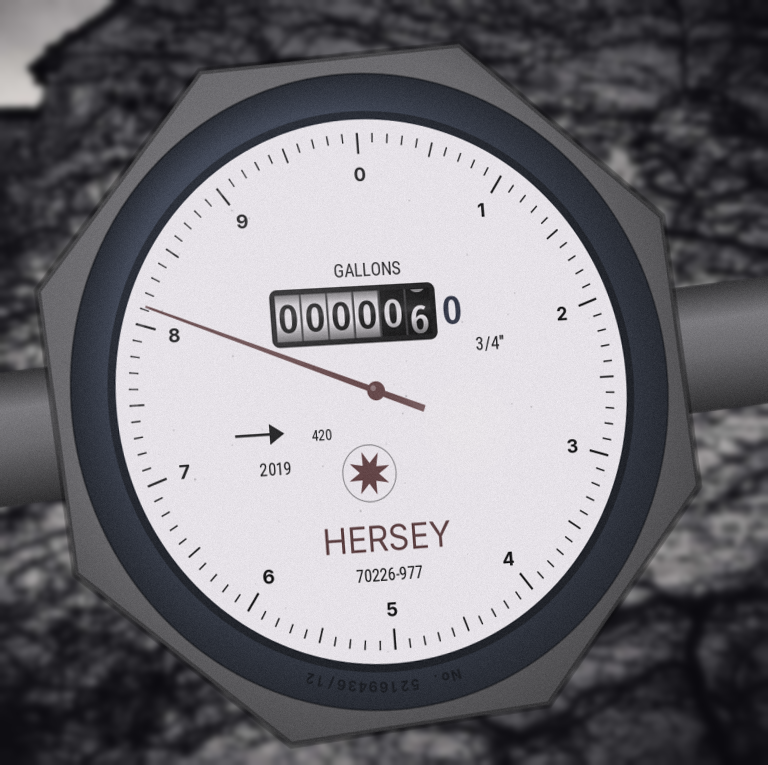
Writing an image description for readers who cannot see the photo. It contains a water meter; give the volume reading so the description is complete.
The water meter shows 58.1 gal
